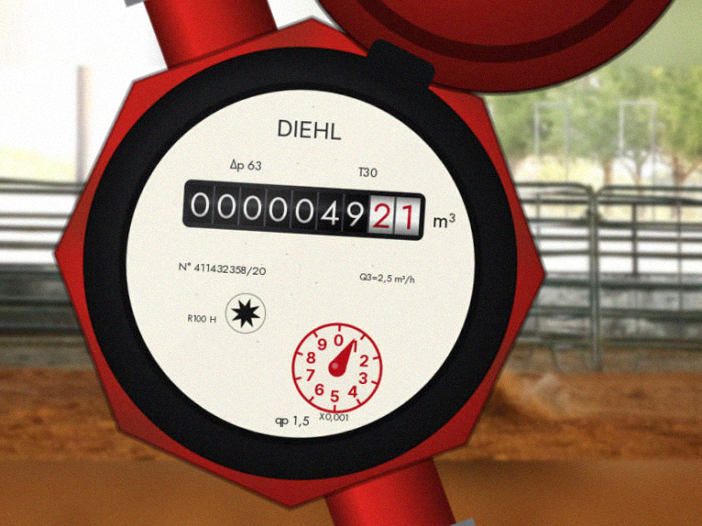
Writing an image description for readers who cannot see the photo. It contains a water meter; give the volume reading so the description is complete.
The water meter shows 49.210 m³
